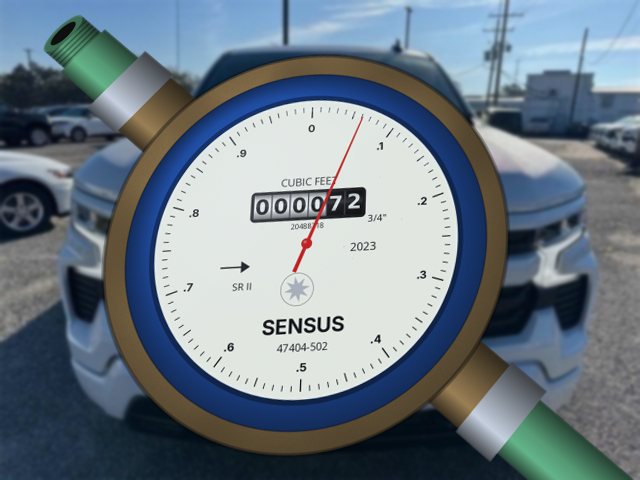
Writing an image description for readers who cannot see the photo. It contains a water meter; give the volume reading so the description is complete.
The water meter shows 72.06 ft³
